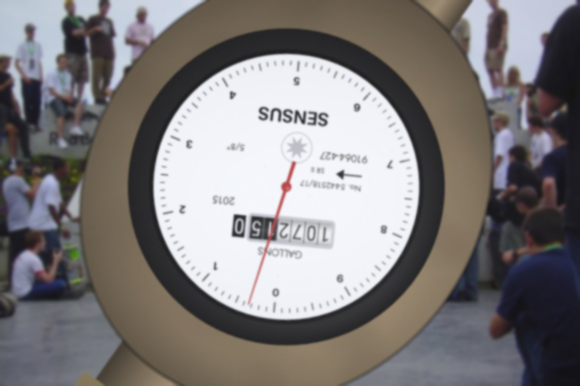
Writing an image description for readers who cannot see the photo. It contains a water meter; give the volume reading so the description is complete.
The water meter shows 1072150.3 gal
